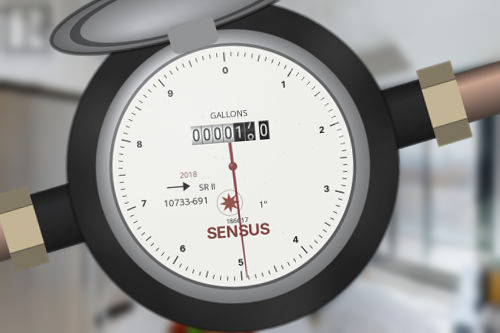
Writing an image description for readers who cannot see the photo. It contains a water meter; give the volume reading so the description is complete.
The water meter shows 174.9 gal
